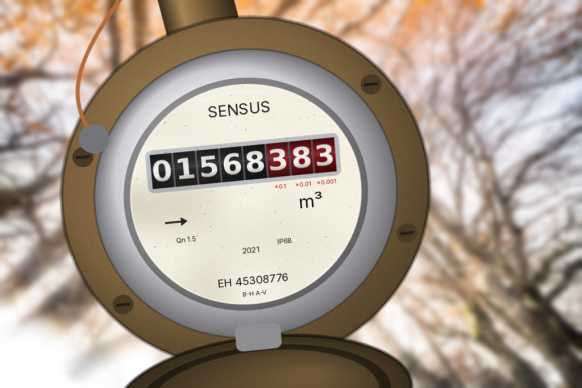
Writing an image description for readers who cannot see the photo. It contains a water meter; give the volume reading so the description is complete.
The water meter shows 1568.383 m³
